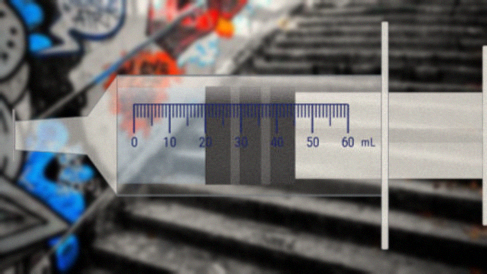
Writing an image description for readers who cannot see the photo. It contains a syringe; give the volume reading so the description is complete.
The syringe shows 20 mL
